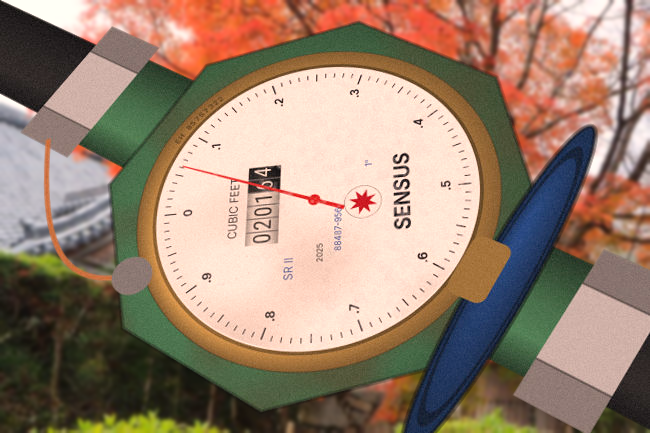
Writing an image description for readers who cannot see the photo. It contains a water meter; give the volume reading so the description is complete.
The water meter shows 20164.06 ft³
